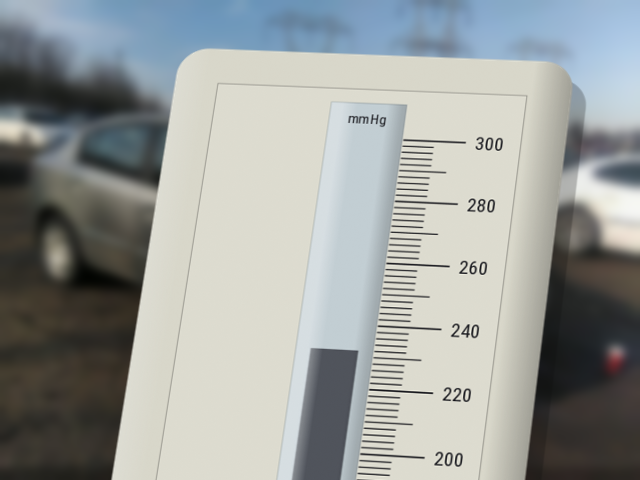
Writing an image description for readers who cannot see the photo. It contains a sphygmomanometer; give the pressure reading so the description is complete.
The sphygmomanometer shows 232 mmHg
